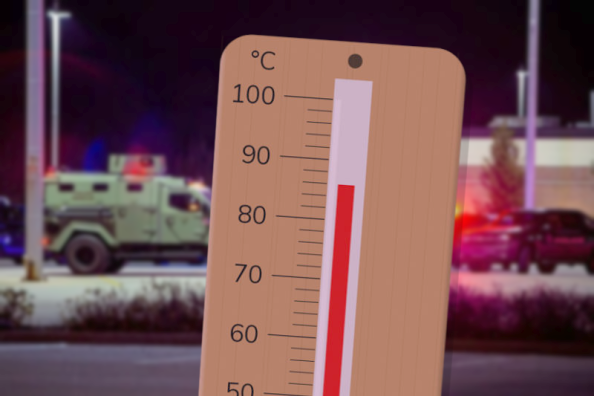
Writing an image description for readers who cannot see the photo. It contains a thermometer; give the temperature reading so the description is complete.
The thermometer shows 86 °C
